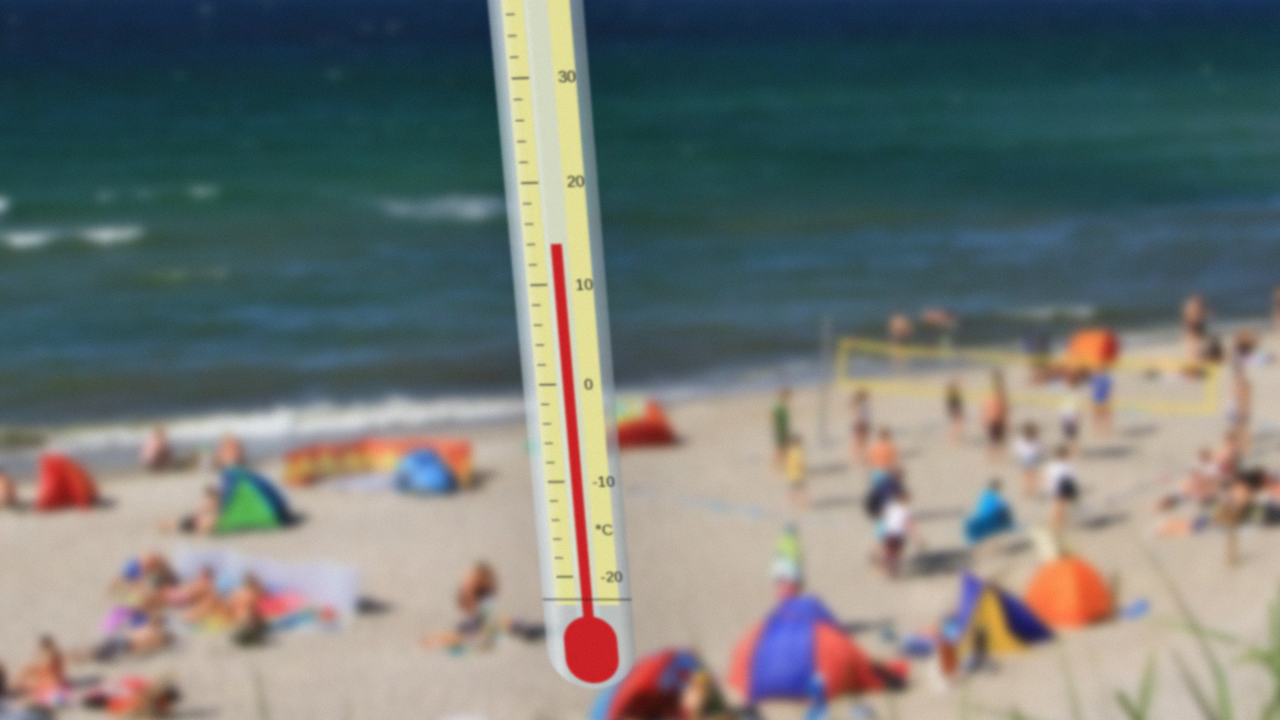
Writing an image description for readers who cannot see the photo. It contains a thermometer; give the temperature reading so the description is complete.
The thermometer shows 14 °C
